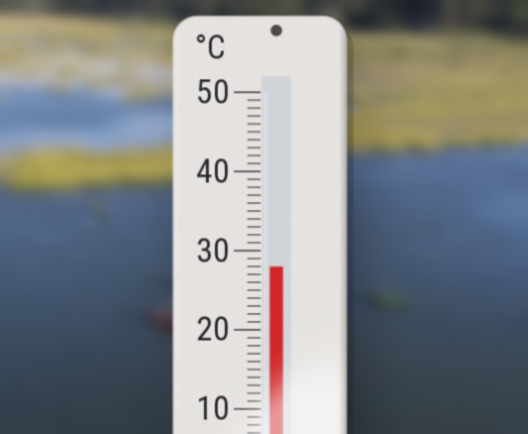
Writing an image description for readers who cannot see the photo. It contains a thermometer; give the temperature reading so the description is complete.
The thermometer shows 28 °C
